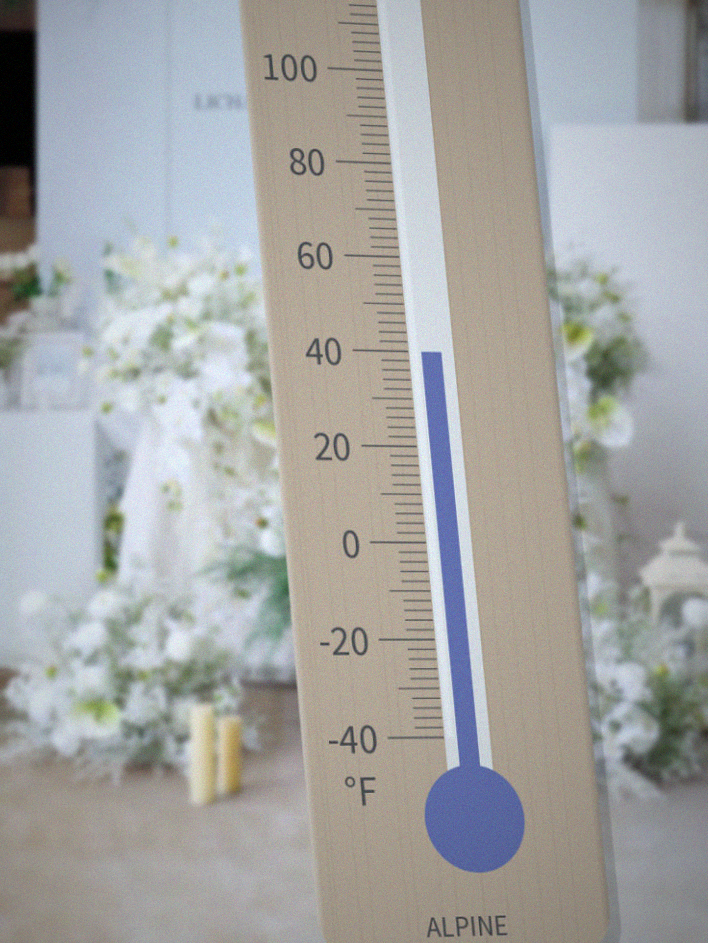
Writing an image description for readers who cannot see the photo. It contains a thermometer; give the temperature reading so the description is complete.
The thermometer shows 40 °F
